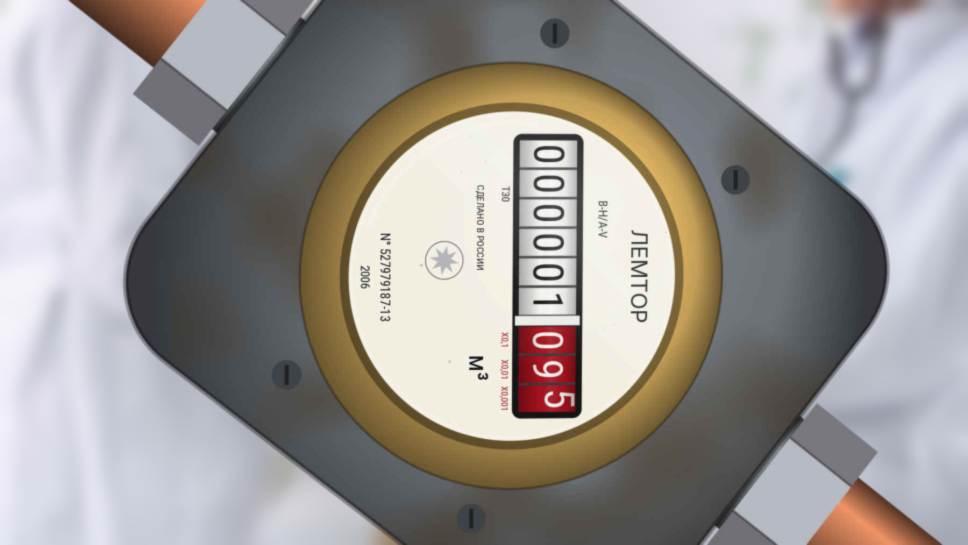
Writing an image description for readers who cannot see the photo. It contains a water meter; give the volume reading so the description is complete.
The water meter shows 1.095 m³
